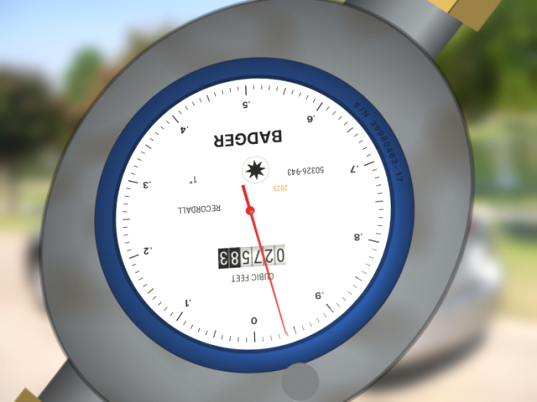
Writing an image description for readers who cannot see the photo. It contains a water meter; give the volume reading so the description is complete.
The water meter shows 27582.96 ft³
